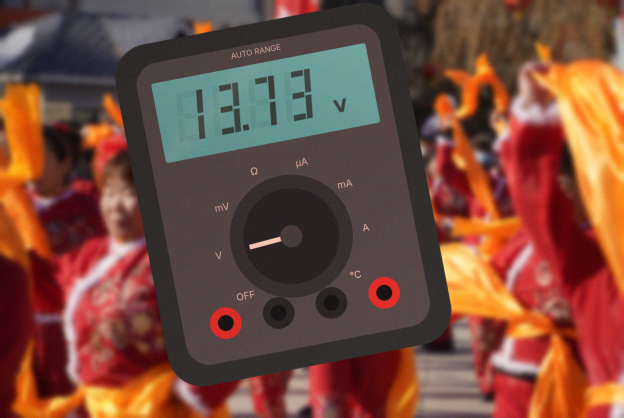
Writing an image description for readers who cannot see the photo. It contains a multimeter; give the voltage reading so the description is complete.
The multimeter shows 13.73 V
